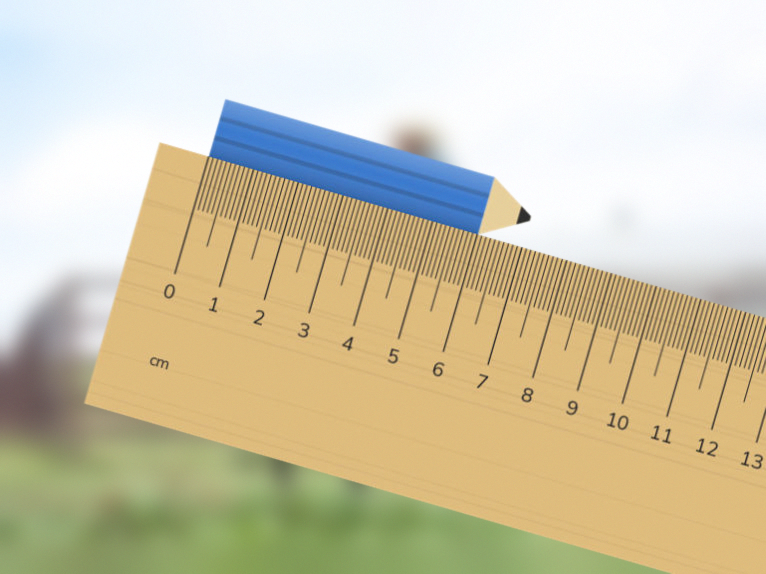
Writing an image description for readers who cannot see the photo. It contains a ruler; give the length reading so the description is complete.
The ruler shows 7 cm
